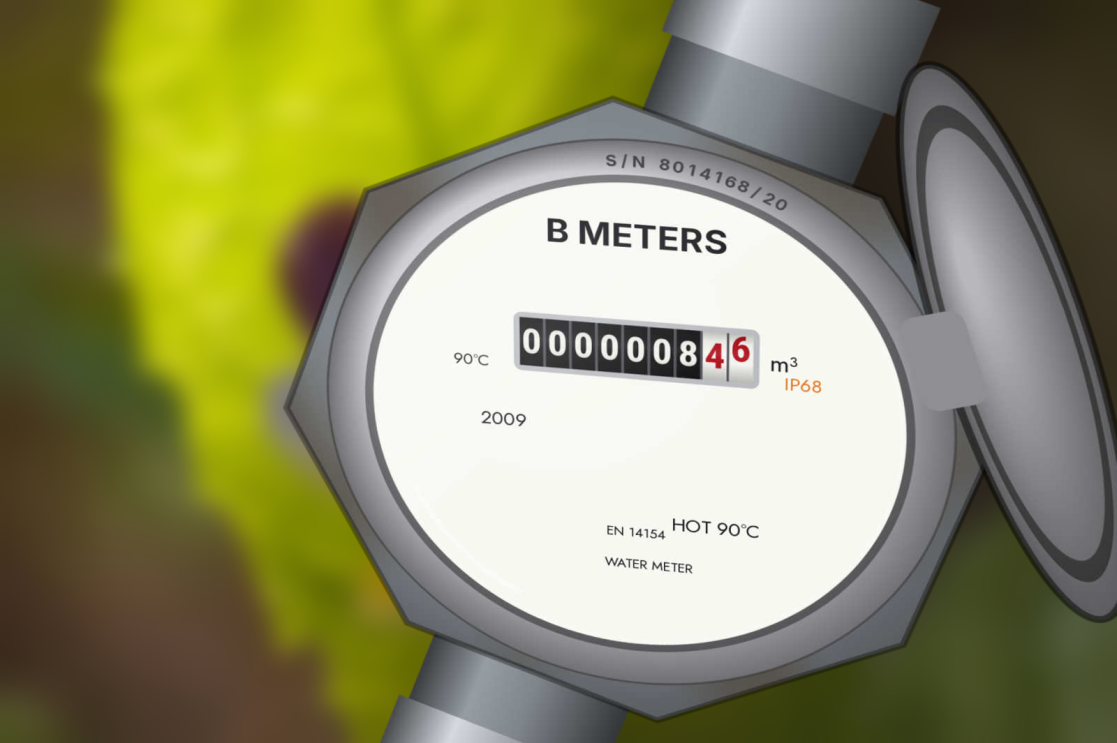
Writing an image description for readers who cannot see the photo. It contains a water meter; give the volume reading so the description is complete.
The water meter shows 8.46 m³
